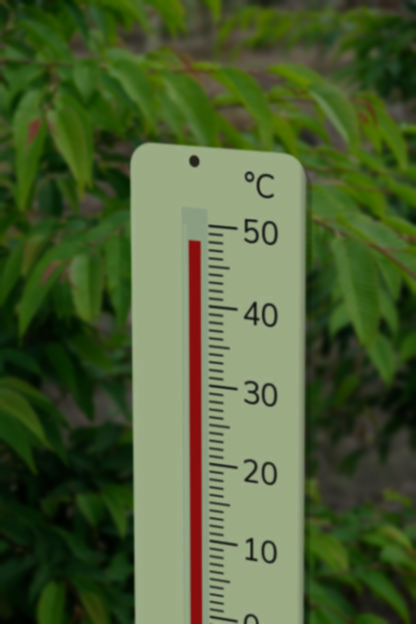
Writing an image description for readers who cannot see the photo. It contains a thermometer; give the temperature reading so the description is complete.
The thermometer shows 48 °C
